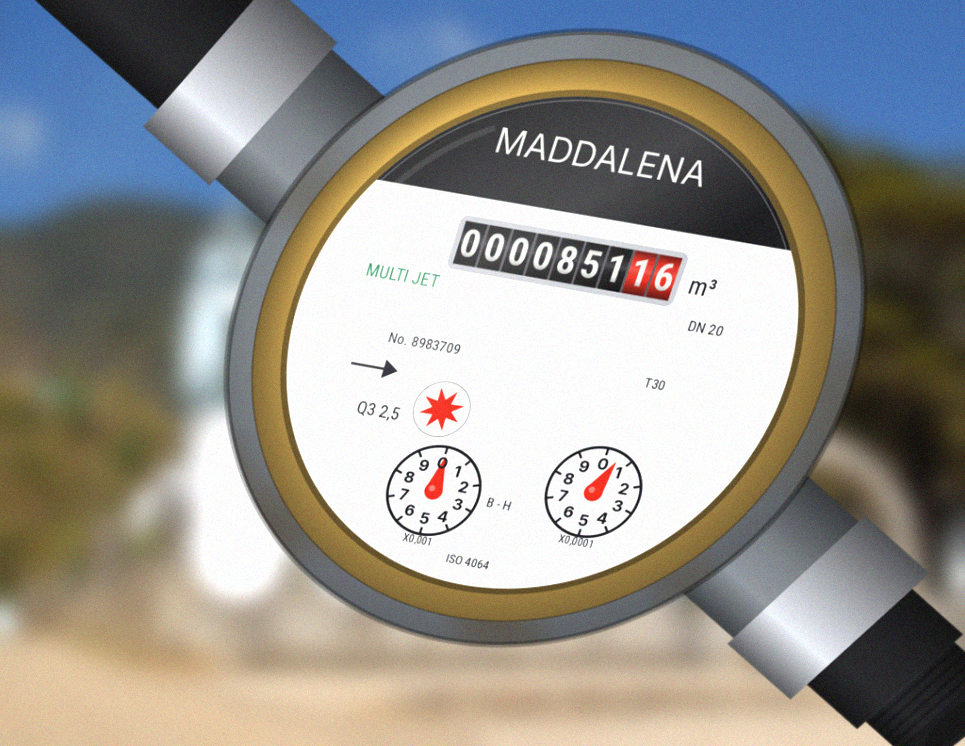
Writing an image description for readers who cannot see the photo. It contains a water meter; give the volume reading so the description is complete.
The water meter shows 851.1600 m³
